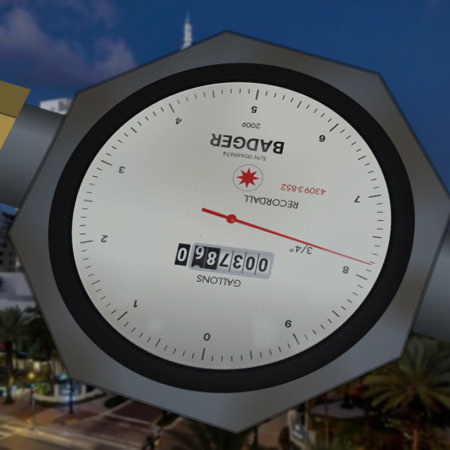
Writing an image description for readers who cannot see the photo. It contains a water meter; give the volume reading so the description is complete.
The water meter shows 37857.8 gal
